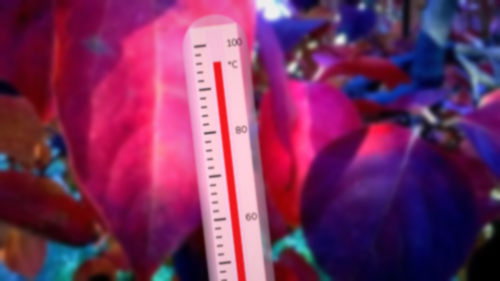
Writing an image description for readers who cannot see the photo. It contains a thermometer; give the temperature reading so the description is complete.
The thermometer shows 96 °C
